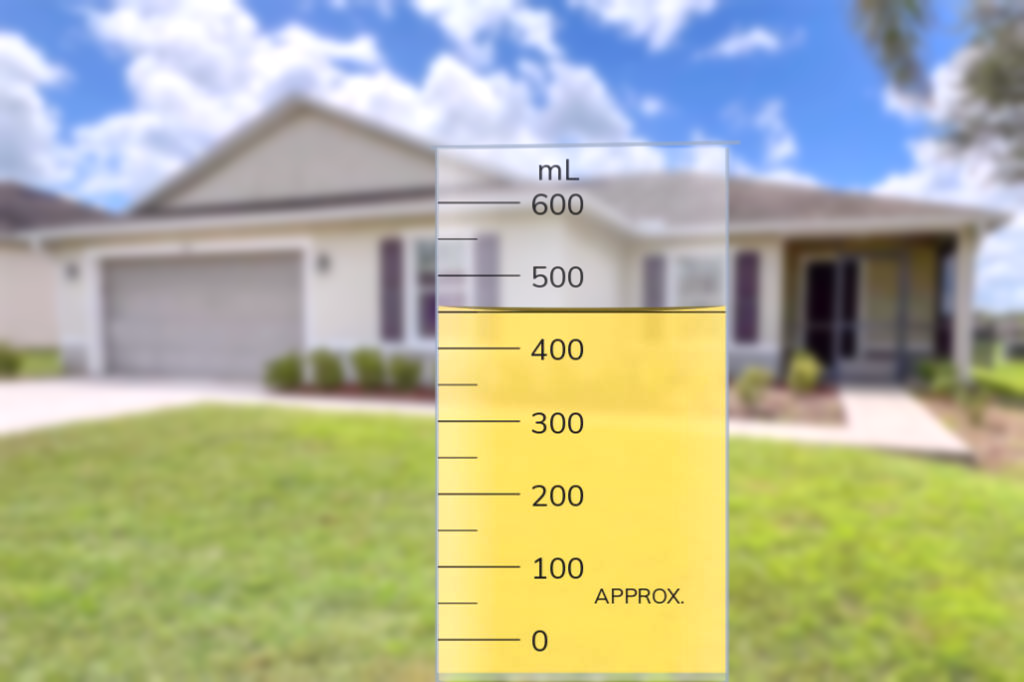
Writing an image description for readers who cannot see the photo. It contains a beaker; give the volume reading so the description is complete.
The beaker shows 450 mL
